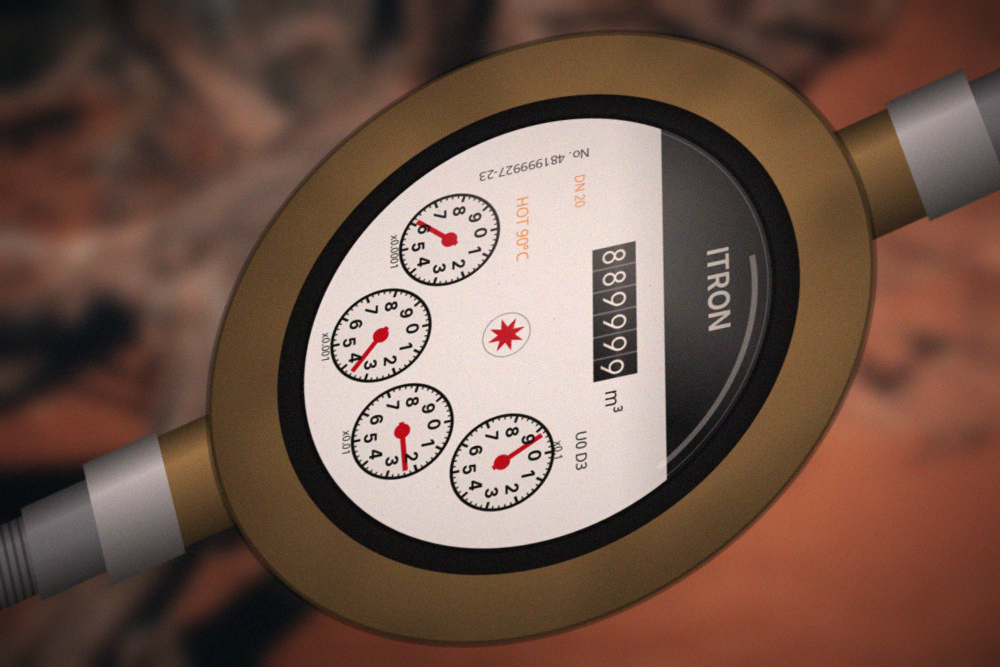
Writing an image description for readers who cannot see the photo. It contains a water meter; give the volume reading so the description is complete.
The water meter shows 889998.9236 m³
